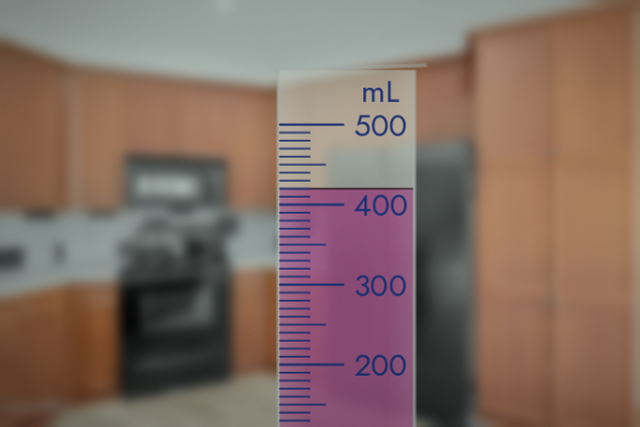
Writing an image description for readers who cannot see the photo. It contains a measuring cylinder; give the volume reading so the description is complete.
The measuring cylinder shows 420 mL
